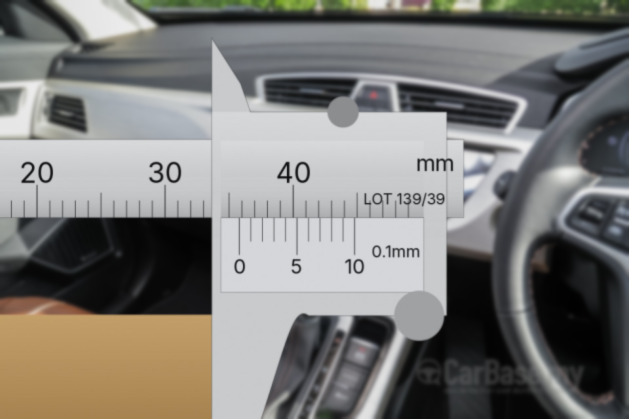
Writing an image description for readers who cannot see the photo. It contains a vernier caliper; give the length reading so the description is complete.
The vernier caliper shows 35.8 mm
